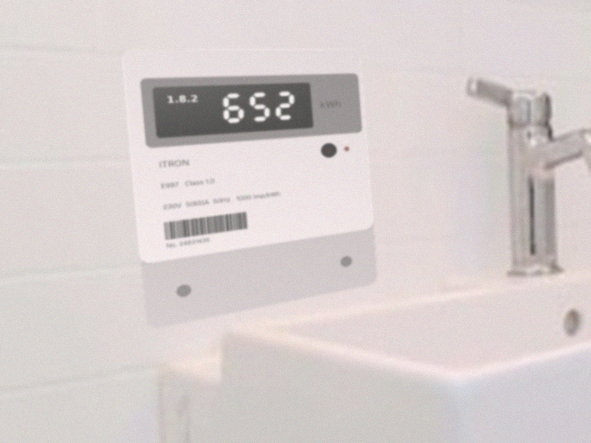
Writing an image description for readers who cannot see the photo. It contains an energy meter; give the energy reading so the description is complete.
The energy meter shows 652 kWh
